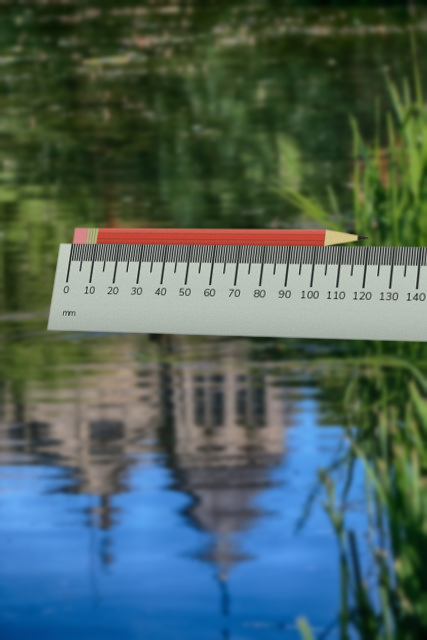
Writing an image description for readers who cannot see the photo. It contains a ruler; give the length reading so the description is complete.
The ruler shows 120 mm
